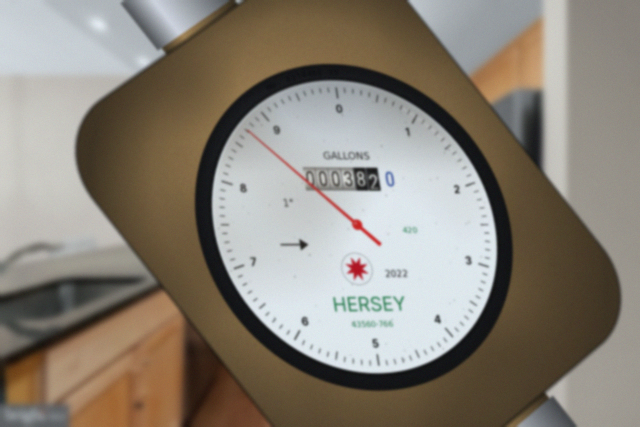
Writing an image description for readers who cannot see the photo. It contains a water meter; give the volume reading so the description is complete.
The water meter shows 3818.7 gal
